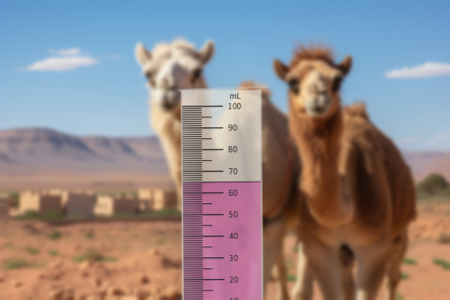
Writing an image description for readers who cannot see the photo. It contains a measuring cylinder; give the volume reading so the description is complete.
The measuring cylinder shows 65 mL
